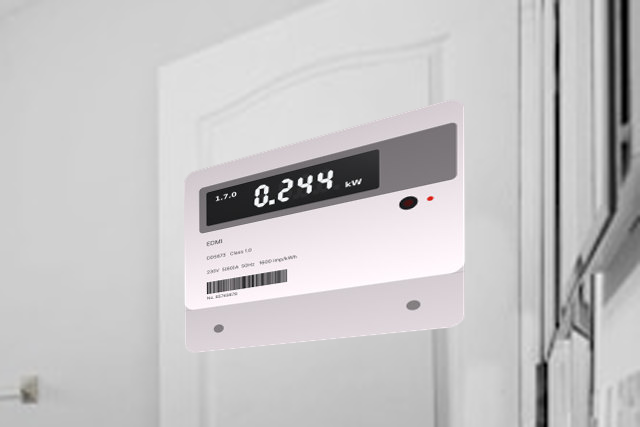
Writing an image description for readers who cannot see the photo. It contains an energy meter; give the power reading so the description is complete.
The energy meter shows 0.244 kW
